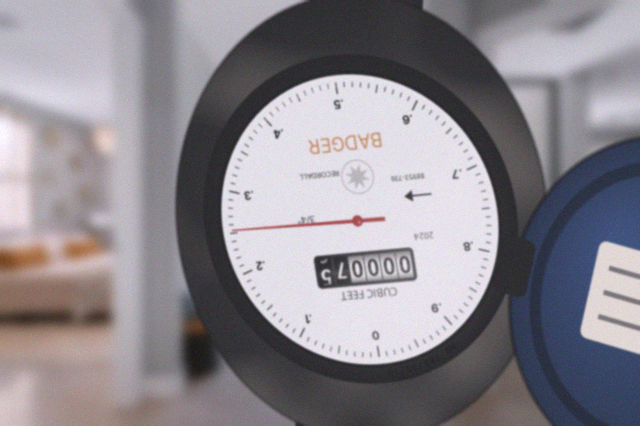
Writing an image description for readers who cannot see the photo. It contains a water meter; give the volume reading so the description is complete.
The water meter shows 75.25 ft³
